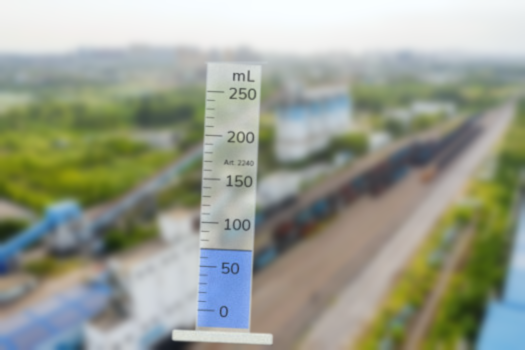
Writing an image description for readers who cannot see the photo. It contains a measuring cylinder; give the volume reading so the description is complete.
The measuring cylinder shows 70 mL
